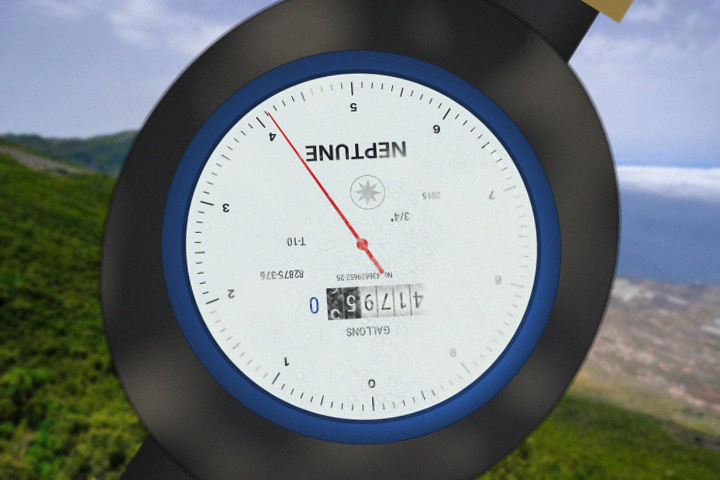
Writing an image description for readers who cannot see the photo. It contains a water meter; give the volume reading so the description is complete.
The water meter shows 4179554.1 gal
